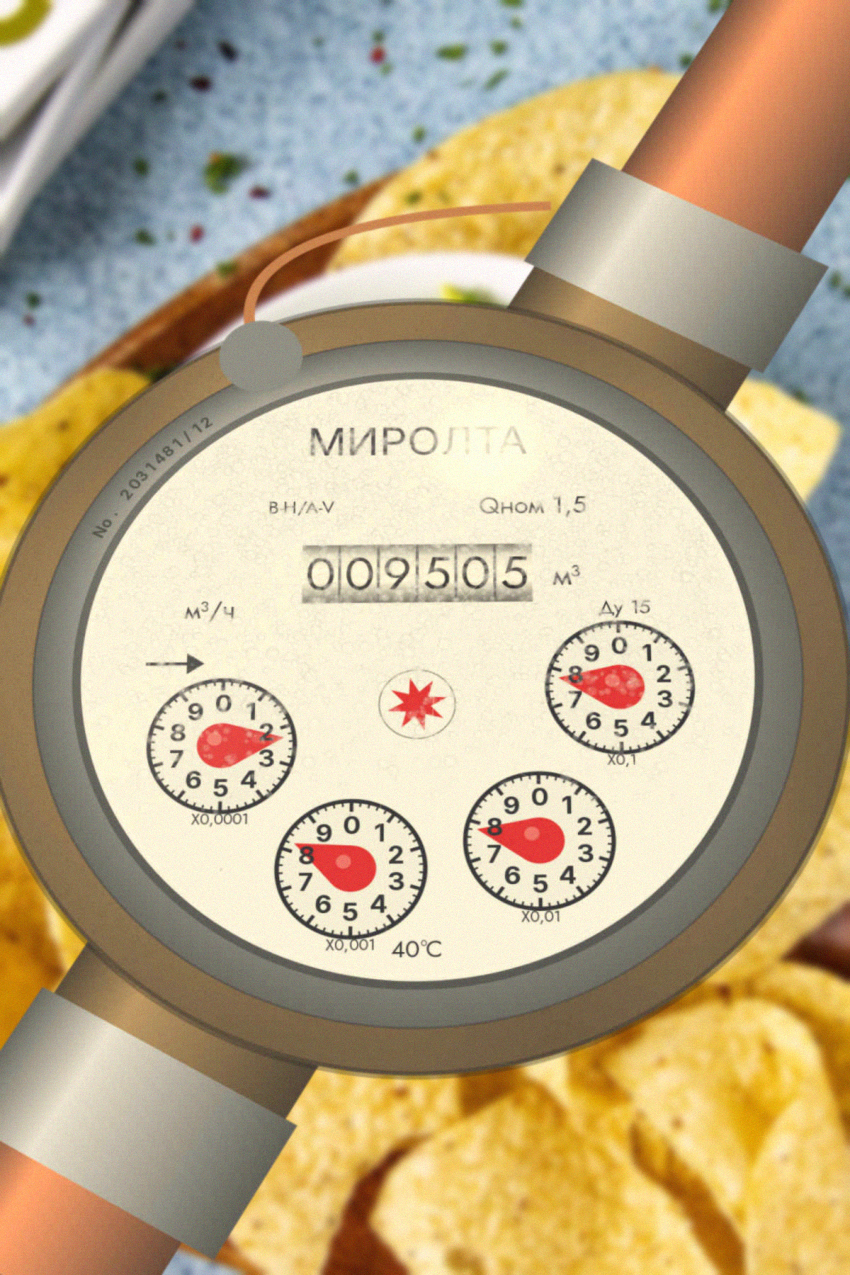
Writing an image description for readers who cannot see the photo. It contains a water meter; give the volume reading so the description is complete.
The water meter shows 9505.7782 m³
